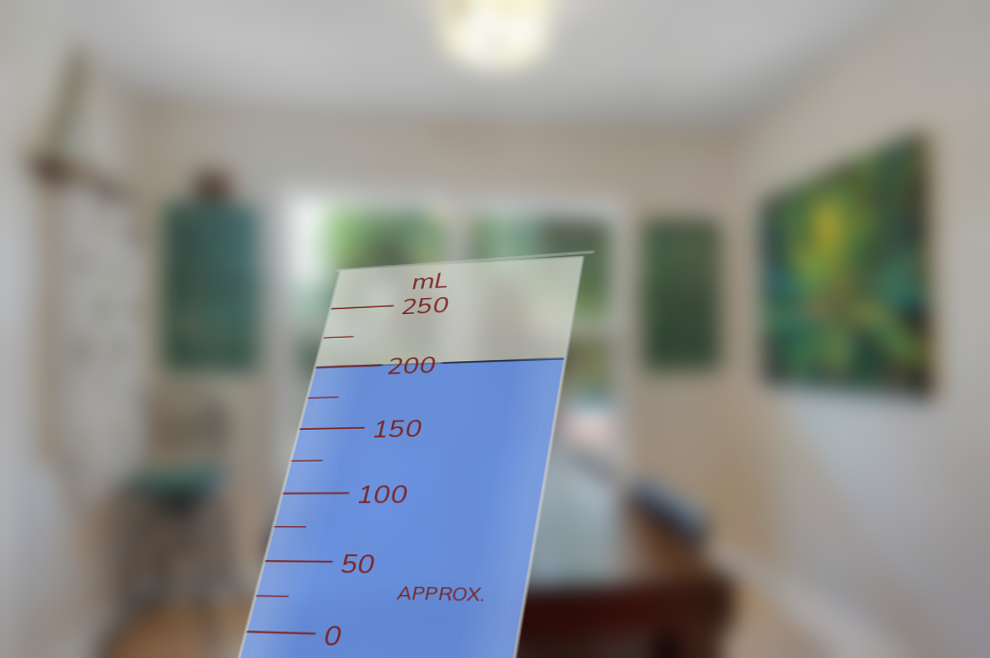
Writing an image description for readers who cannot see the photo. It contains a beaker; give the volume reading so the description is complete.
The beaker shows 200 mL
